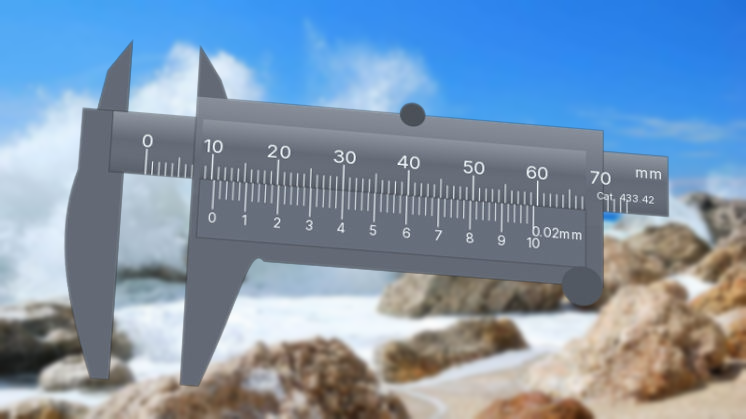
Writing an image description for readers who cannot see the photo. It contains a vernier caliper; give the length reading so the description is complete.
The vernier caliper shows 10.4 mm
